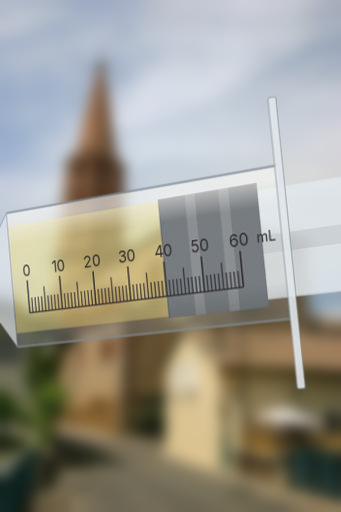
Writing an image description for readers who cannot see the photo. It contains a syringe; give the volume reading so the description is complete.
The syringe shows 40 mL
